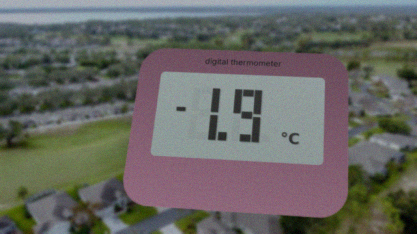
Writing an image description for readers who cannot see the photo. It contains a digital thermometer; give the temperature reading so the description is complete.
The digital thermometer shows -1.9 °C
